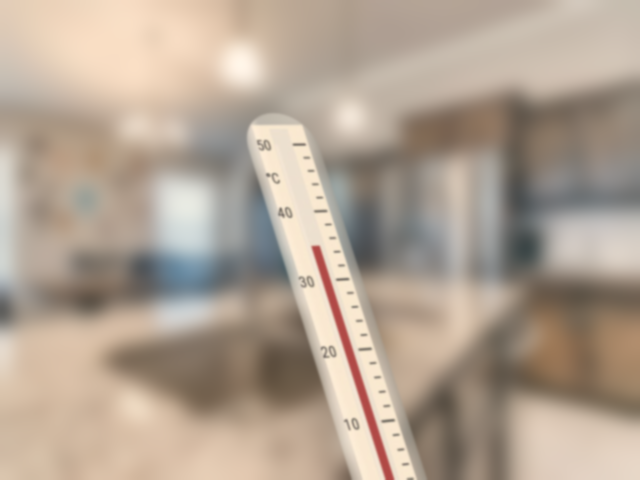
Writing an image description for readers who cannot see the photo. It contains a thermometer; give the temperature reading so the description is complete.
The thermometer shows 35 °C
